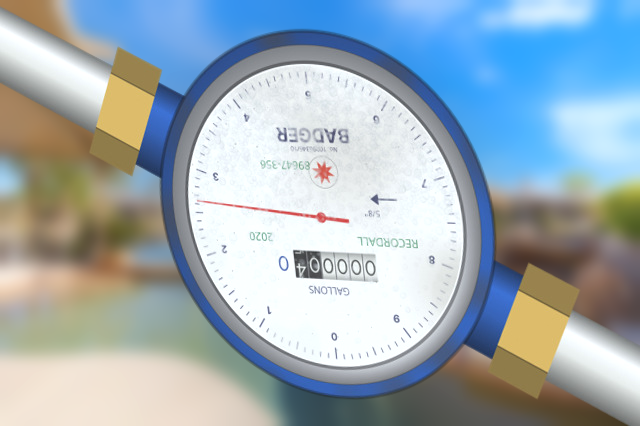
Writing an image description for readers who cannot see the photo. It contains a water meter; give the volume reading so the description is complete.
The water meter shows 42.6 gal
